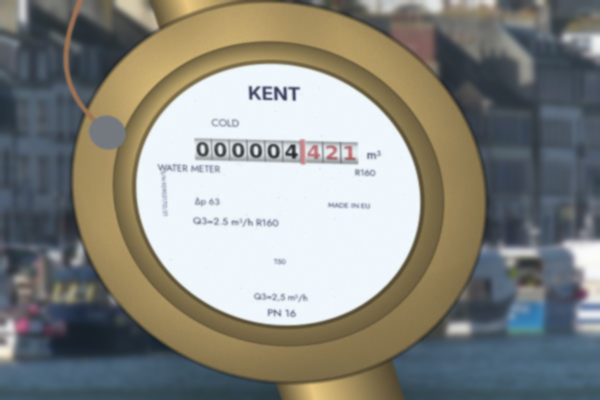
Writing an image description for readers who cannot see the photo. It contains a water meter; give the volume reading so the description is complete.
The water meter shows 4.421 m³
